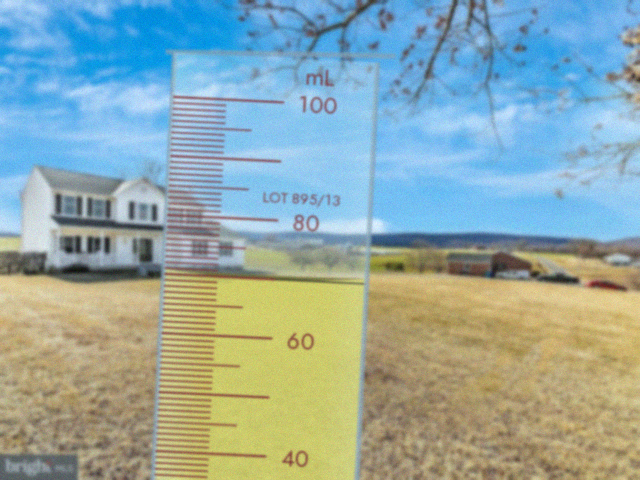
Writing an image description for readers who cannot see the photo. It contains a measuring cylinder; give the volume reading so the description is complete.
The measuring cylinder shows 70 mL
